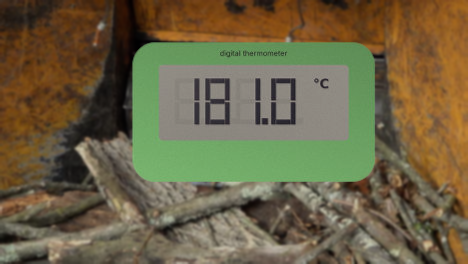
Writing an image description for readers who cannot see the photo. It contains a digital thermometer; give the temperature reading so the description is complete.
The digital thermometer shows 181.0 °C
